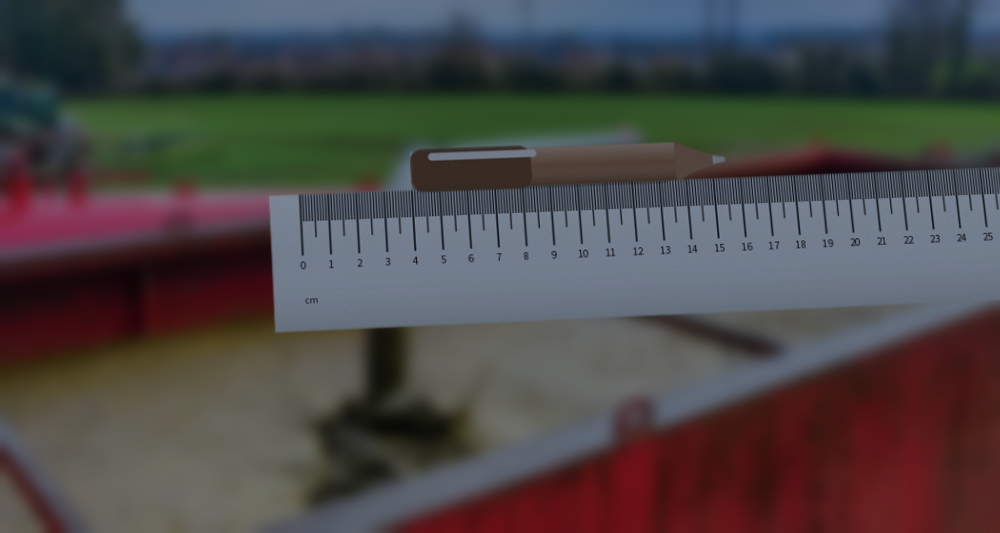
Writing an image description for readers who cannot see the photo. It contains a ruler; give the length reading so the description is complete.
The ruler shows 11.5 cm
